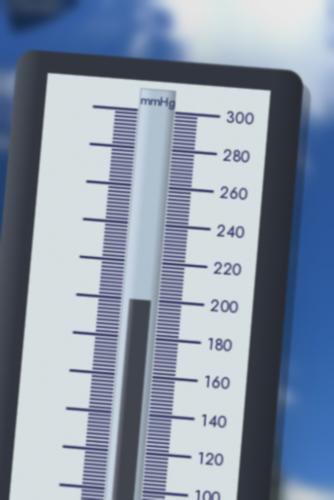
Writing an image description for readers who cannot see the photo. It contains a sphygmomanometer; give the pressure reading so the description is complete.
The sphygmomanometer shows 200 mmHg
